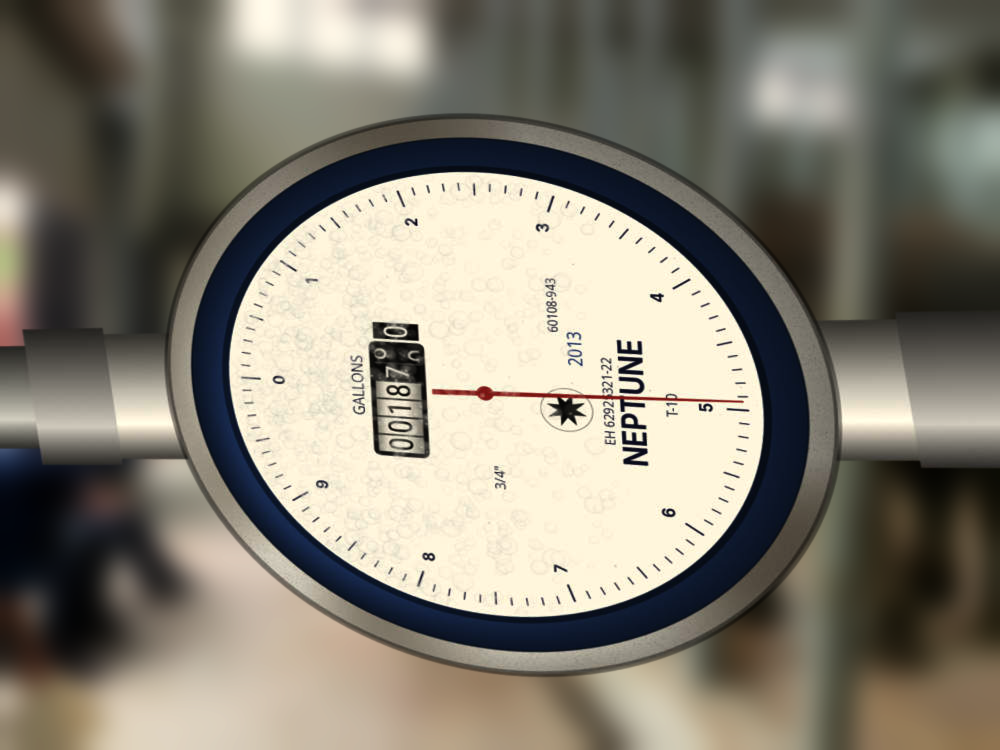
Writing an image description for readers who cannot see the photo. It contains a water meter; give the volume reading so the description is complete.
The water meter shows 18784.9 gal
